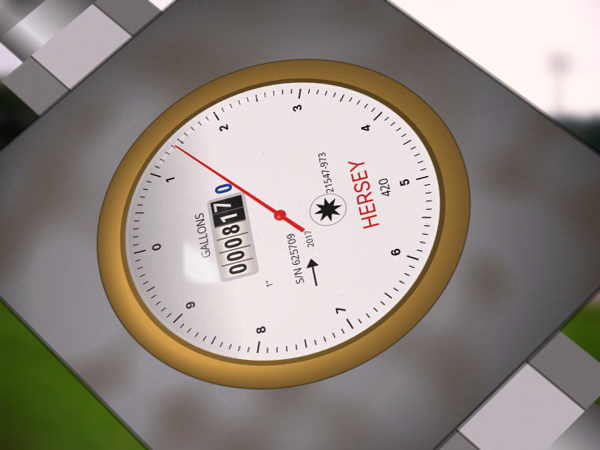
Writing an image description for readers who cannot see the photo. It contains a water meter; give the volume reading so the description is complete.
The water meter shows 8171.4 gal
